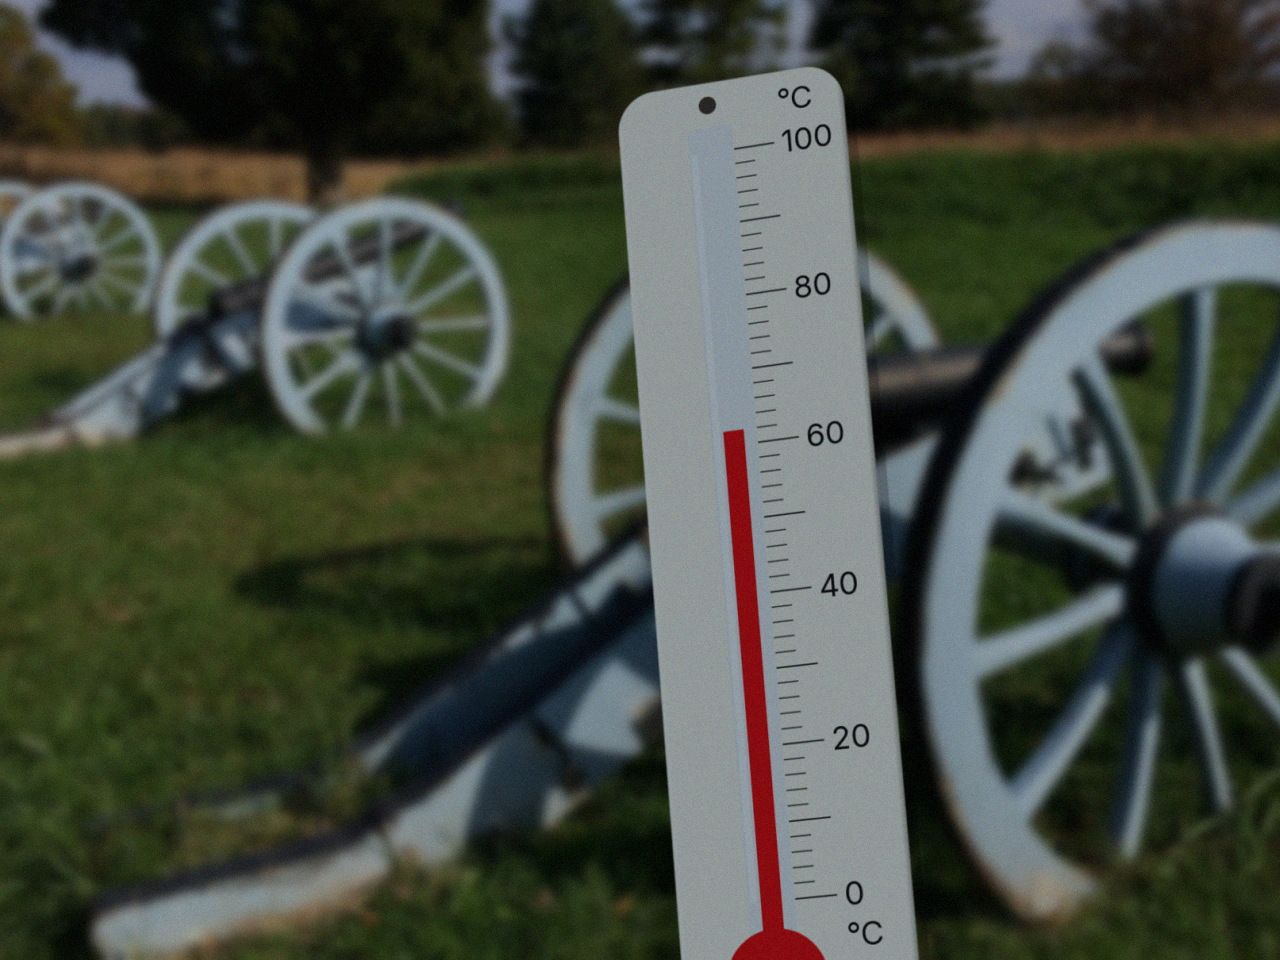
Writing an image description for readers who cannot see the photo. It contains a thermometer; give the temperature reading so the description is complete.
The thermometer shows 62 °C
